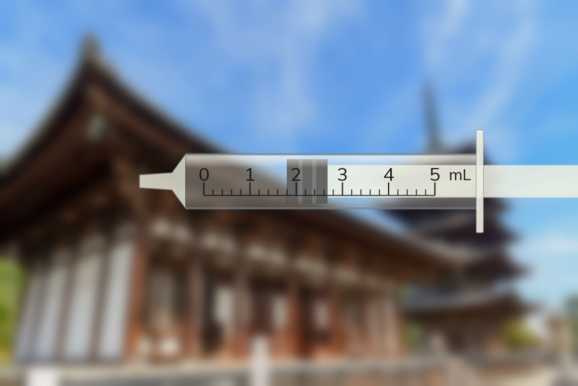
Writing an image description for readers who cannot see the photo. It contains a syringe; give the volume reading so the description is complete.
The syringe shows 1.8 mL
